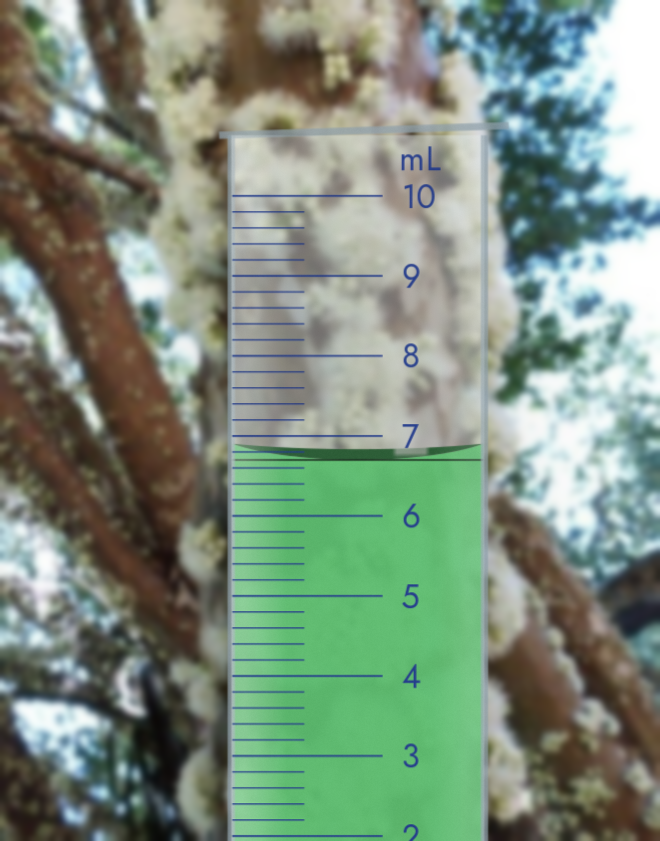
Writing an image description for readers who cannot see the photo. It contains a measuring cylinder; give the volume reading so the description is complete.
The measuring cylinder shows 6.7 mL
